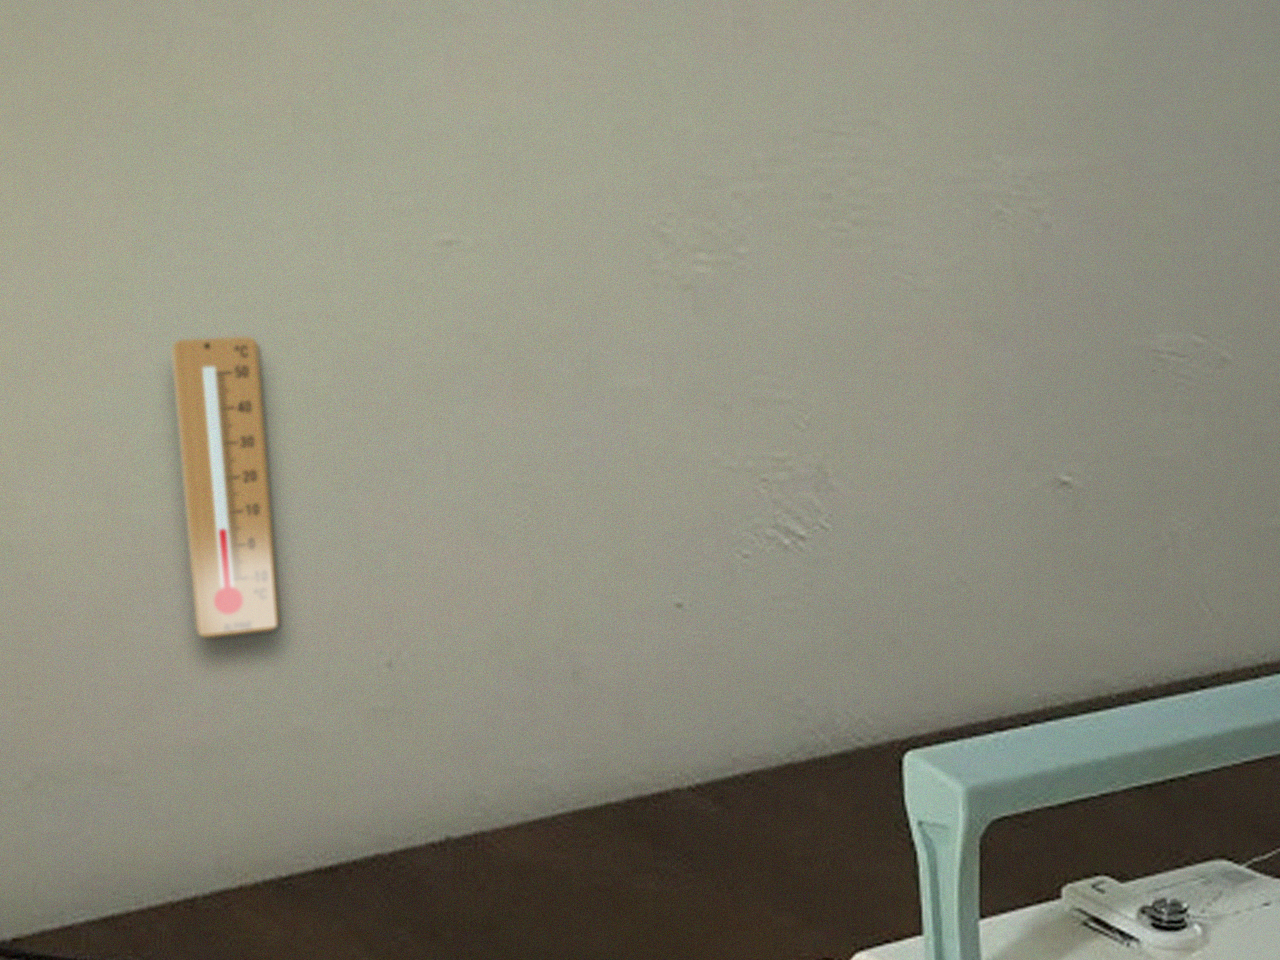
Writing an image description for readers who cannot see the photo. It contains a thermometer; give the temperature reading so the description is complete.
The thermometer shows 5 °C
